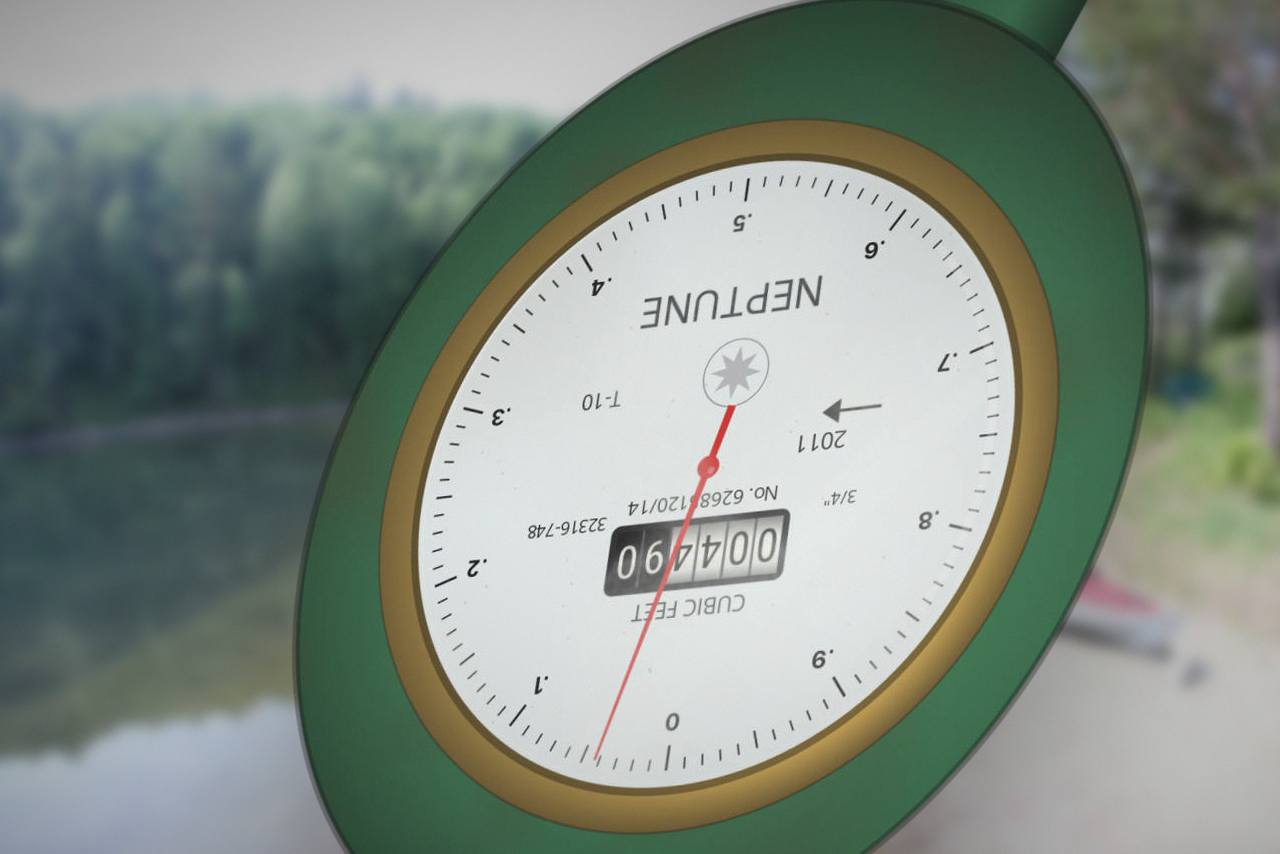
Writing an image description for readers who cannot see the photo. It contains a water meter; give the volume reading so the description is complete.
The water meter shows 4490.04 ft³
